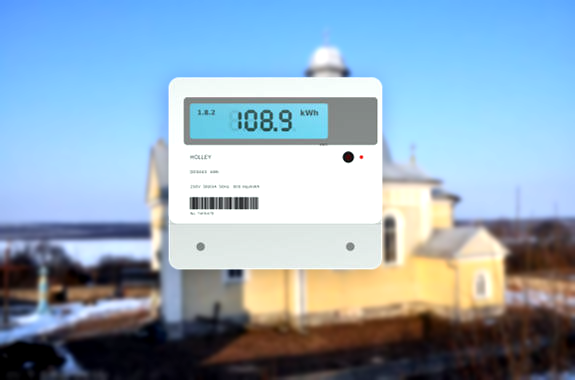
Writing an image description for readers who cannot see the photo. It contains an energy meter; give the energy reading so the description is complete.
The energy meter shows 108.9 kWh
